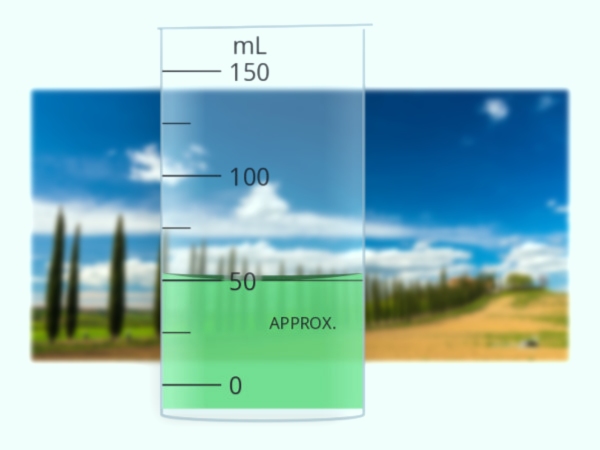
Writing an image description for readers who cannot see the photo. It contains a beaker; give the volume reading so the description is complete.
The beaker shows 50 mL
